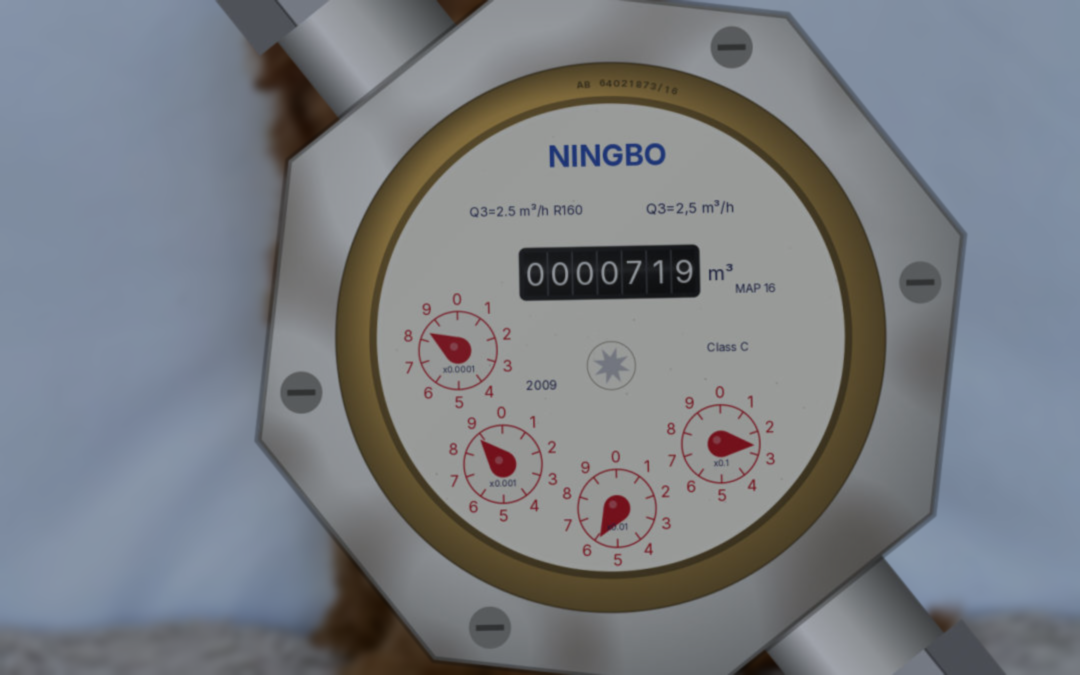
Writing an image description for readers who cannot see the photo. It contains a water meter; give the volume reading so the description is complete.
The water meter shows 719.2588 m³
